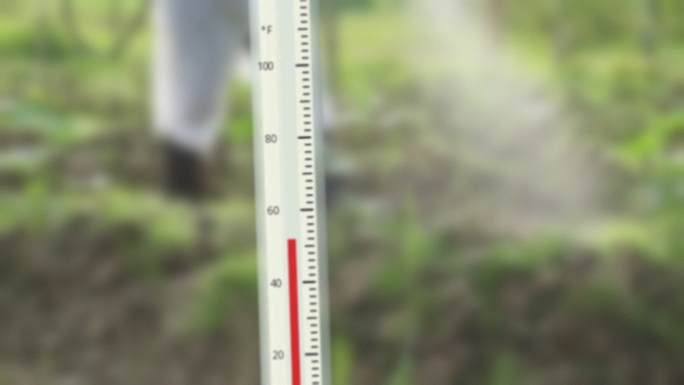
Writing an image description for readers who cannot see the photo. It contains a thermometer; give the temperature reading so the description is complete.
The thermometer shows 52 °F
